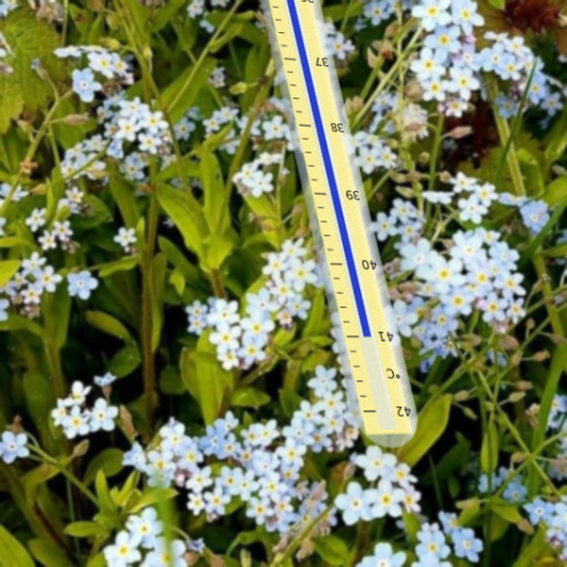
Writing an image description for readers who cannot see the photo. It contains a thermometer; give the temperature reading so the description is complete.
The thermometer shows 41 °C
